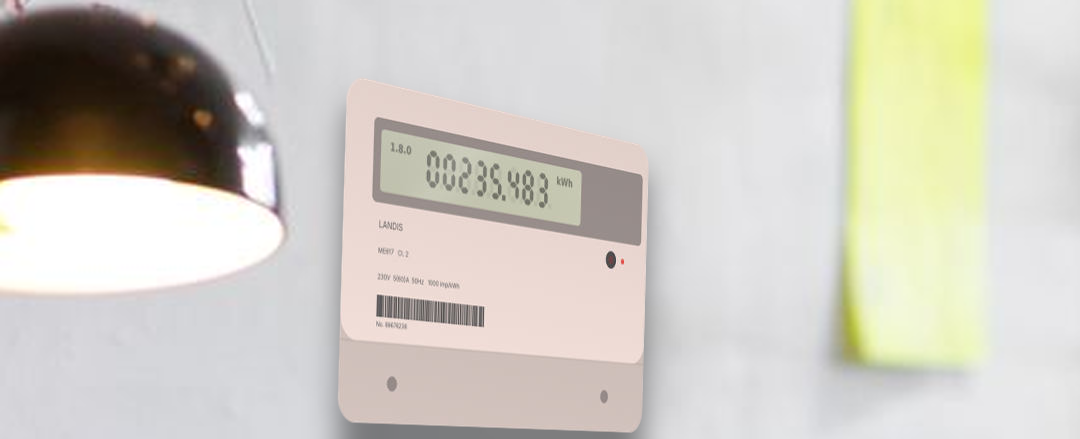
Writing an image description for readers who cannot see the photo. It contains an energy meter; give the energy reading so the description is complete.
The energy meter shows 235.483 kWh
